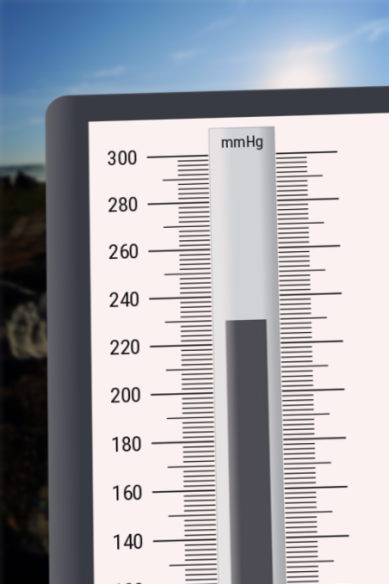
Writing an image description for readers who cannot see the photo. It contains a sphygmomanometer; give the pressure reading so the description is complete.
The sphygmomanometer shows 230 mmHg
